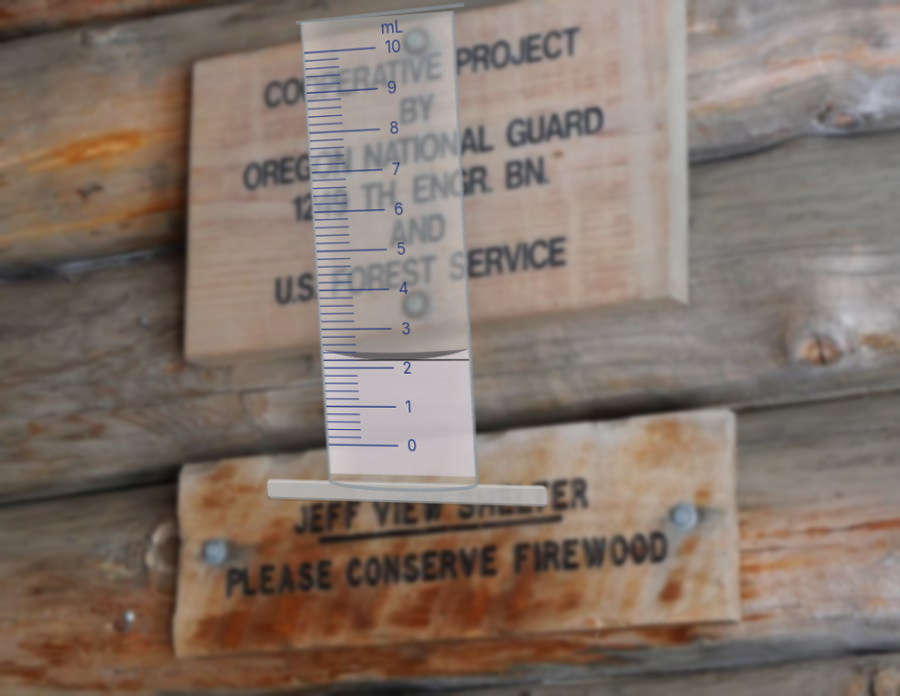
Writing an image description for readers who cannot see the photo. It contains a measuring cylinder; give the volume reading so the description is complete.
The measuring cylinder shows 2.2 mL
